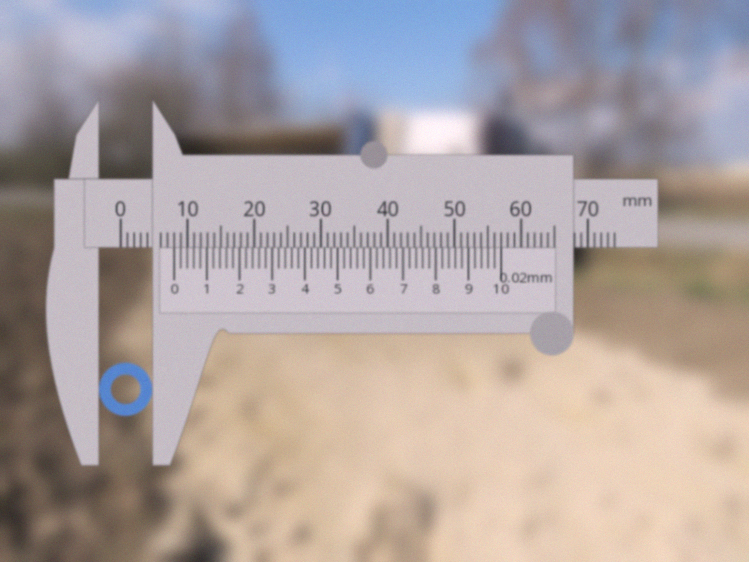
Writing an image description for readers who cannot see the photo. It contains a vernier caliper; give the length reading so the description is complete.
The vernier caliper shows 8.0 mm
